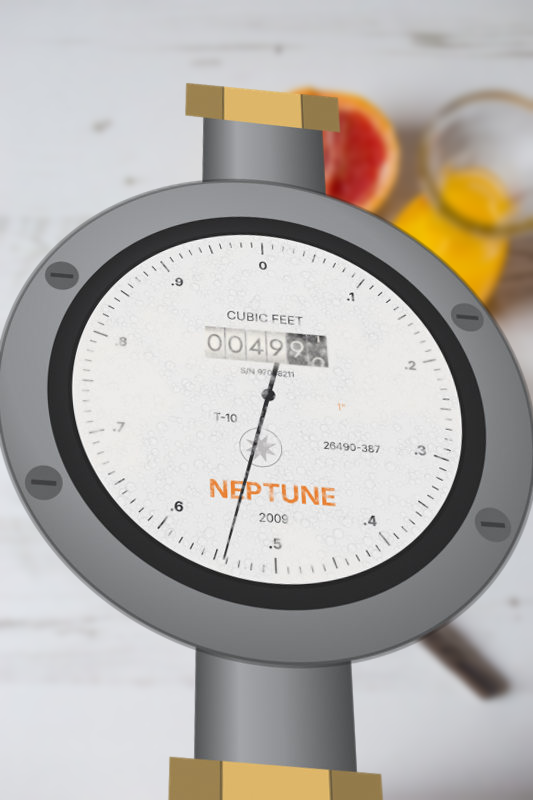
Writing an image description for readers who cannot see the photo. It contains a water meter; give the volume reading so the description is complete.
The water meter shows 4991.54 ft³
